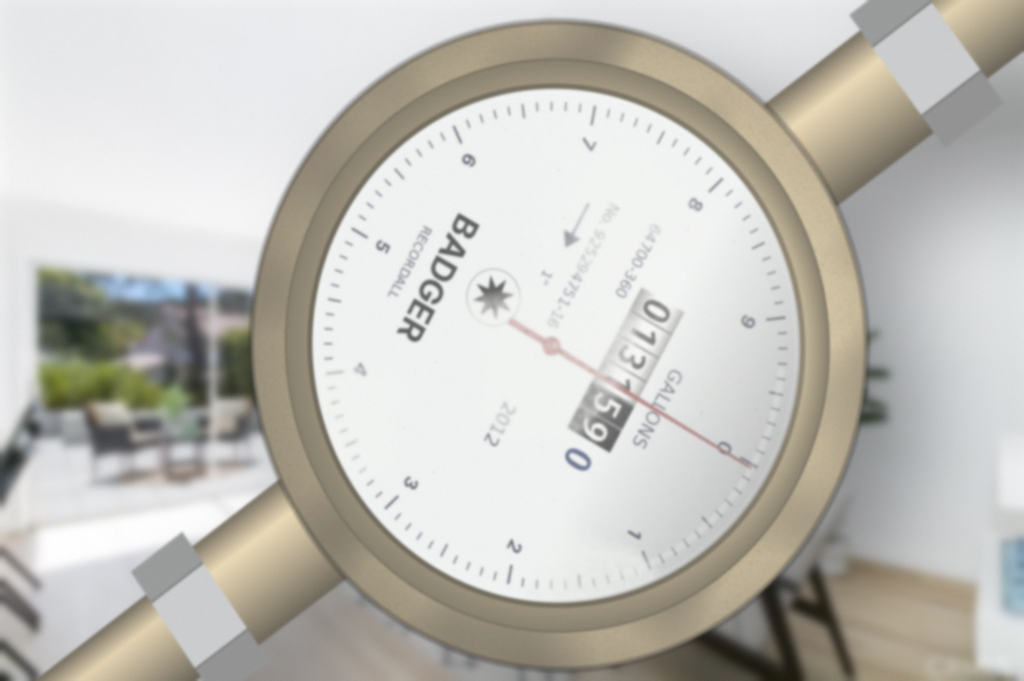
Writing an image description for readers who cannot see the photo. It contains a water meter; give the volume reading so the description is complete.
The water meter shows 131590.0 gal
